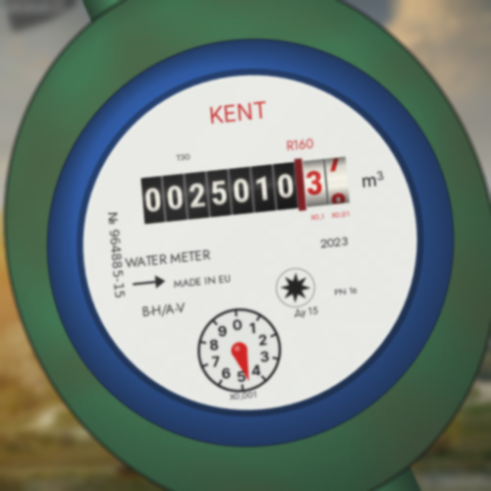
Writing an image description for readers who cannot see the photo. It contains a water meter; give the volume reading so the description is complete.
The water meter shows 25010.374 m³
